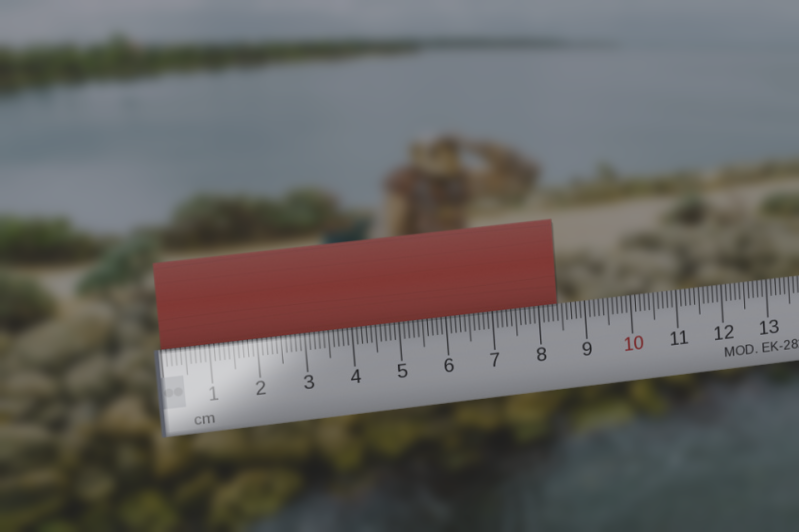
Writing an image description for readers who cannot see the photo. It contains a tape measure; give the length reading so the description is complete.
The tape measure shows 8.4 cm
